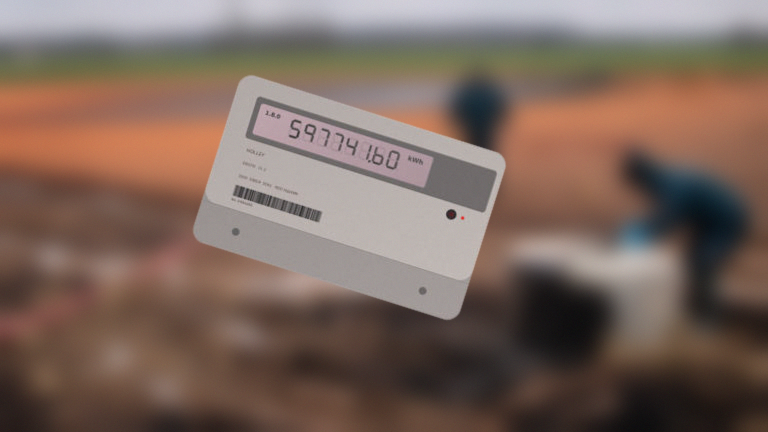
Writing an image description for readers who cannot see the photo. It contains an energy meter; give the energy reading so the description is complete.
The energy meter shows 597741.60 kWh
